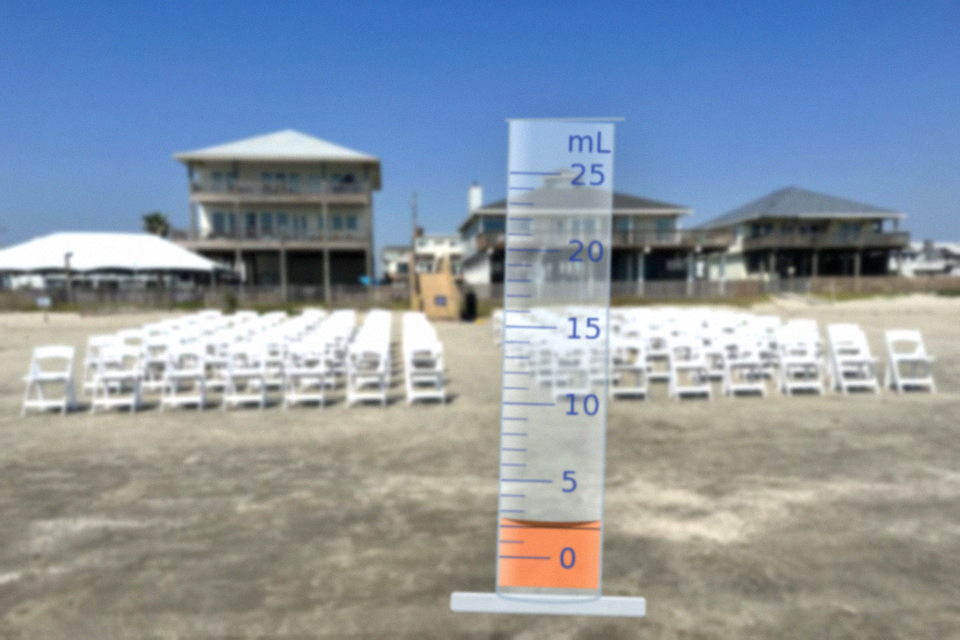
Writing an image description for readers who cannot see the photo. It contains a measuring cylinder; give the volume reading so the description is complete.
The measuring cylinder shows 2 mL
